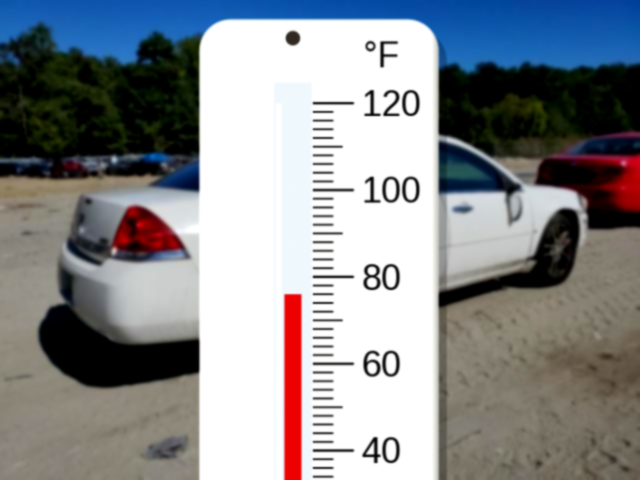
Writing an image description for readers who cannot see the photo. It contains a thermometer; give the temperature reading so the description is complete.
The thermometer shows 76 °F
